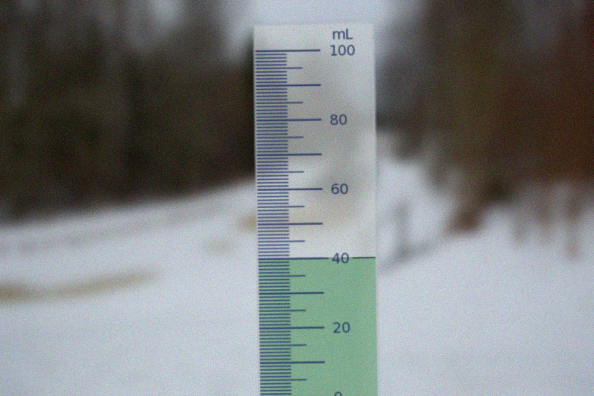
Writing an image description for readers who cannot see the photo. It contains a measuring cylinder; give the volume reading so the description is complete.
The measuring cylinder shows 40 mL
